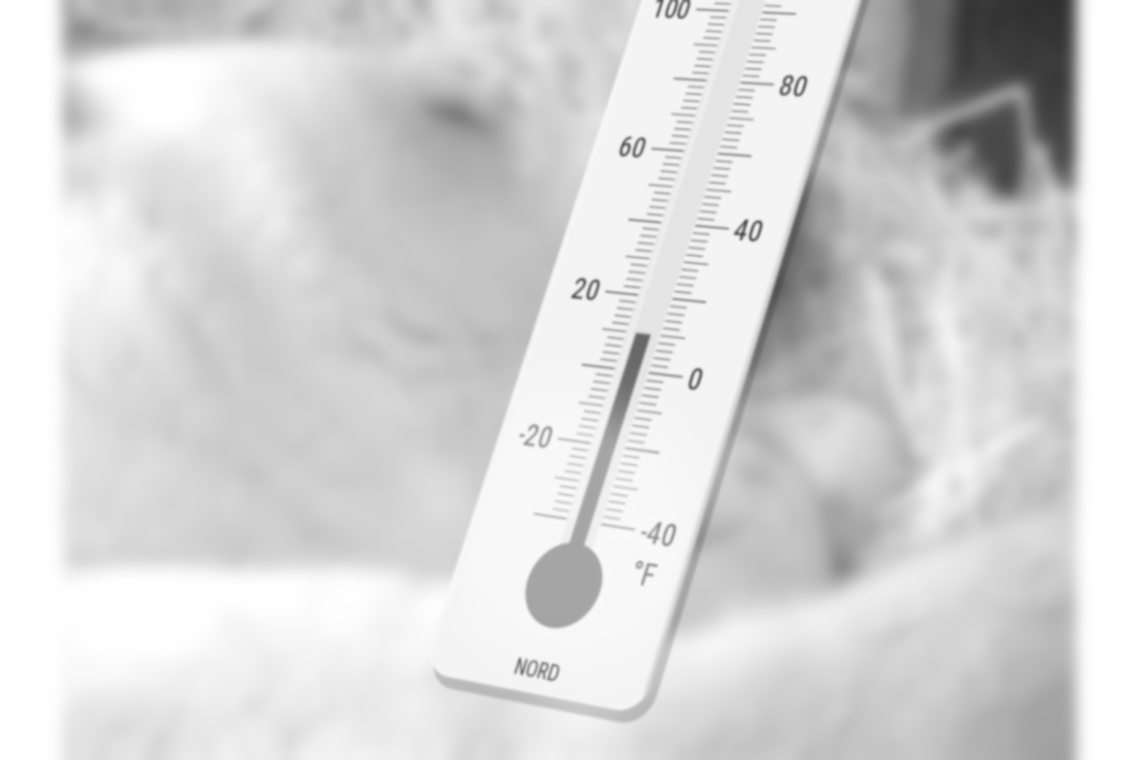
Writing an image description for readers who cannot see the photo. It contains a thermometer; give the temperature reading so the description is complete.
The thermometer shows 10 °F
